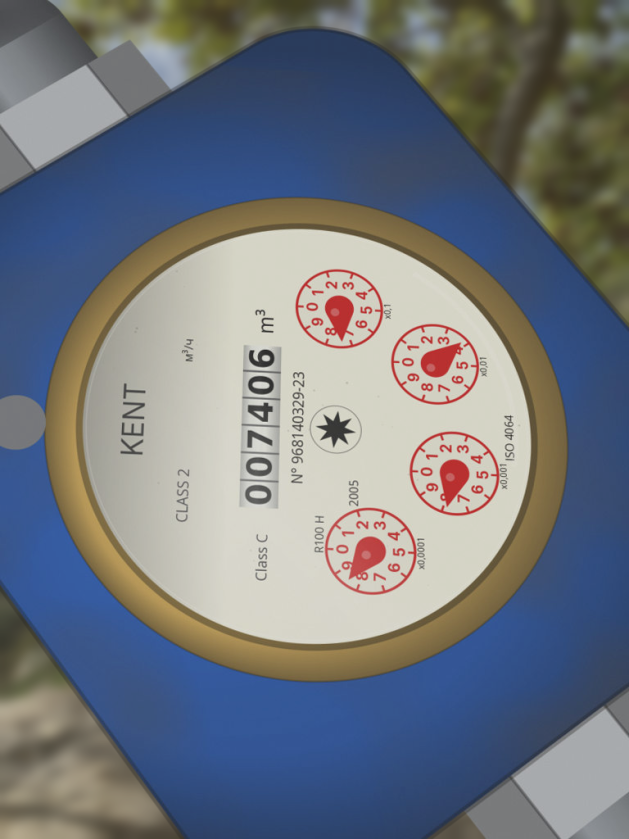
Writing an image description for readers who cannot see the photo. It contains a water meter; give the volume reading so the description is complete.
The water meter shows 7406.7378 m³
